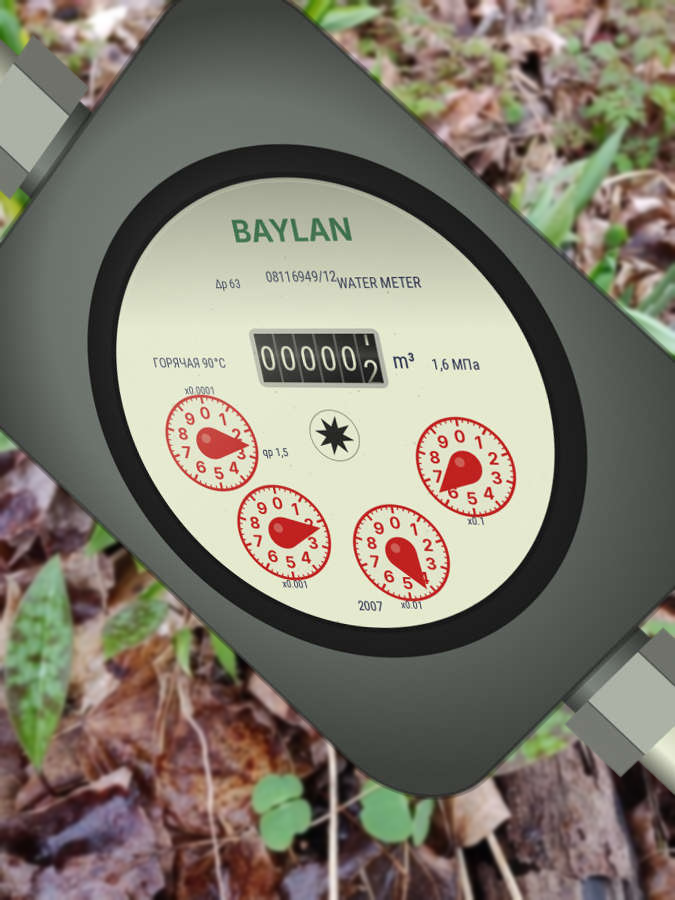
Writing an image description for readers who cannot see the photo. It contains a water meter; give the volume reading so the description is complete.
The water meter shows 1.6422 m³
